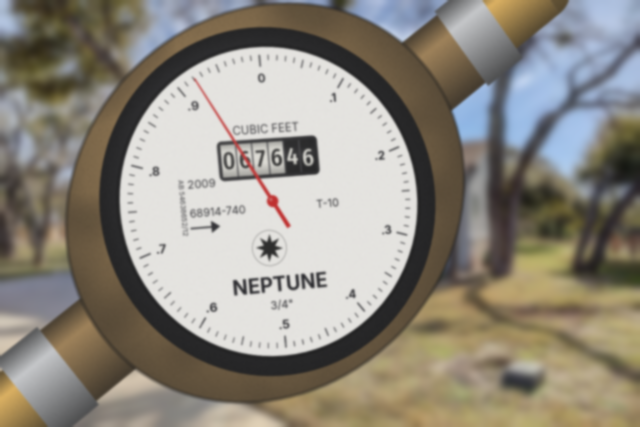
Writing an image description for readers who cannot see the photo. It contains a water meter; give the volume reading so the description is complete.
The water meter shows 67645.92 ft³
